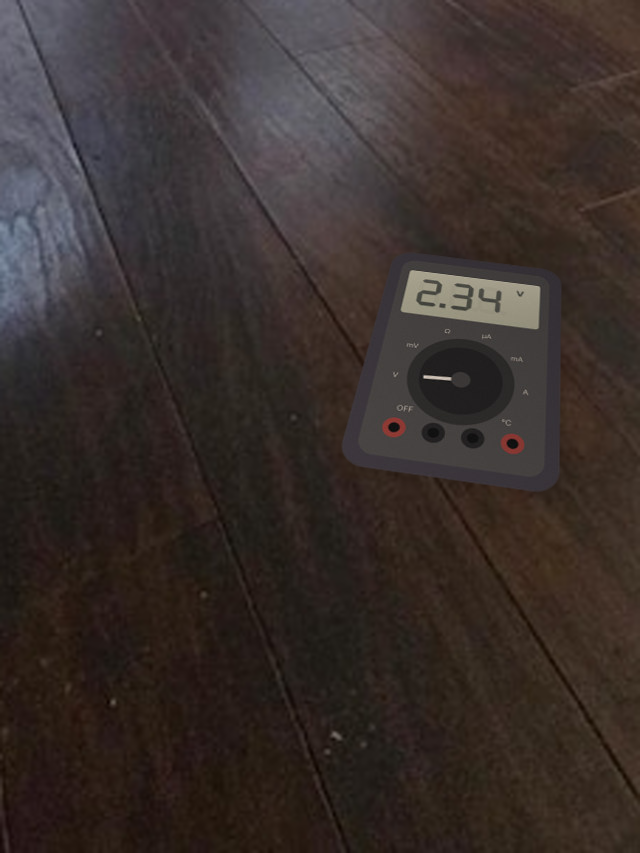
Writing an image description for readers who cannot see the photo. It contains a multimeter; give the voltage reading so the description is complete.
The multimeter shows 2.34 V
